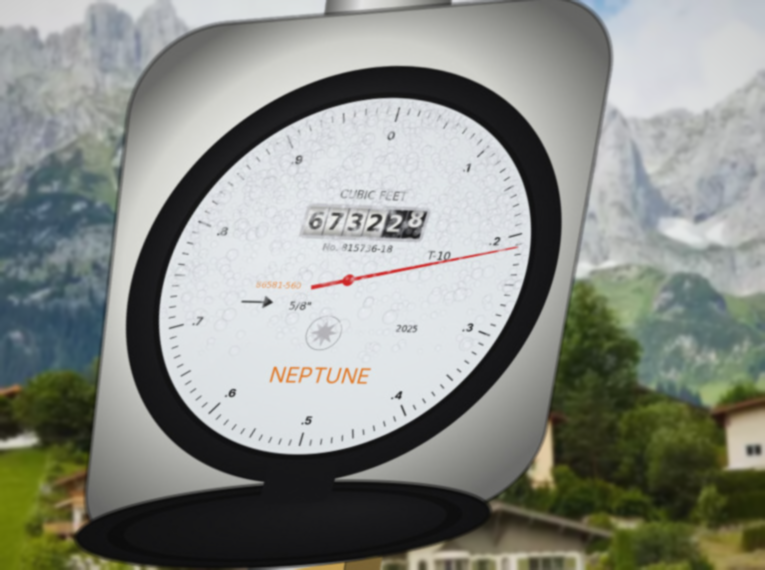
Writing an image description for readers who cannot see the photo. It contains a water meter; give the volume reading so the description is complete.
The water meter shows 673228.21 ft³
